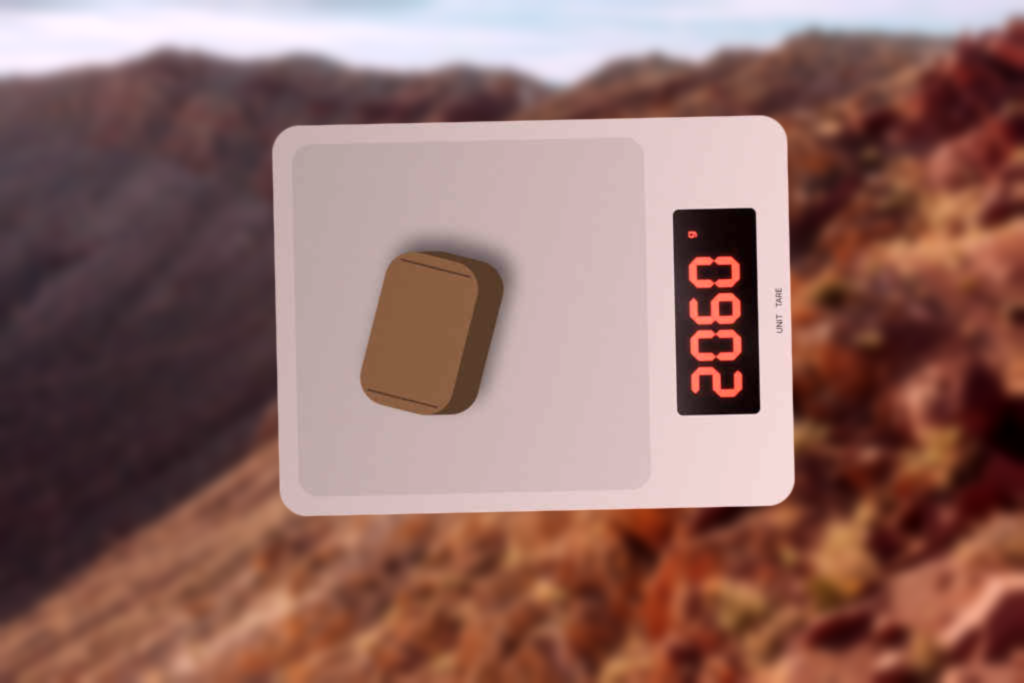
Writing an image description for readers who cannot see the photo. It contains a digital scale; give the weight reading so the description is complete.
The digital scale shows 2060 g
